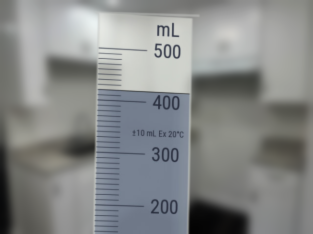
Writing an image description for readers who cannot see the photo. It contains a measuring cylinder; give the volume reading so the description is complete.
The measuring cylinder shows 420 mL
